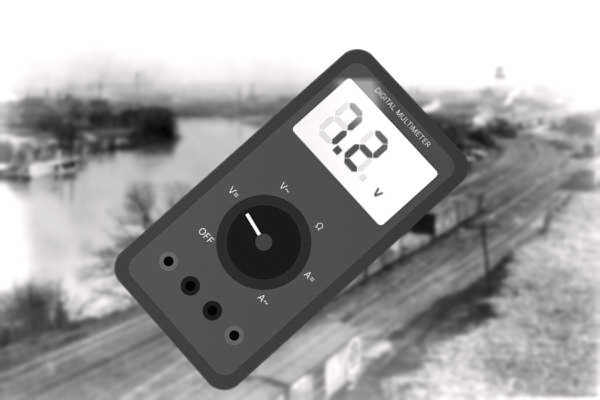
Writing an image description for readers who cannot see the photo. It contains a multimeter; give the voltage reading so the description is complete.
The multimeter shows 7.2 V
